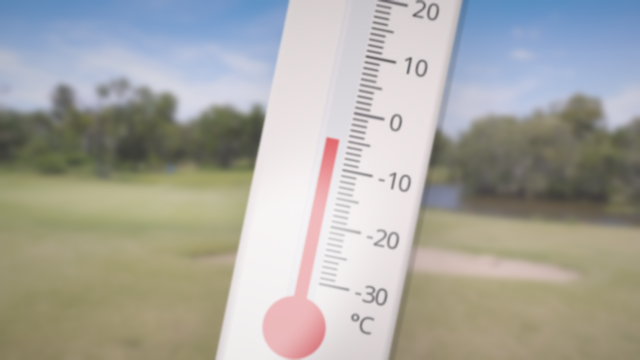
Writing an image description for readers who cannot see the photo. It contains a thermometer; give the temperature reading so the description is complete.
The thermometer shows -5 °C
